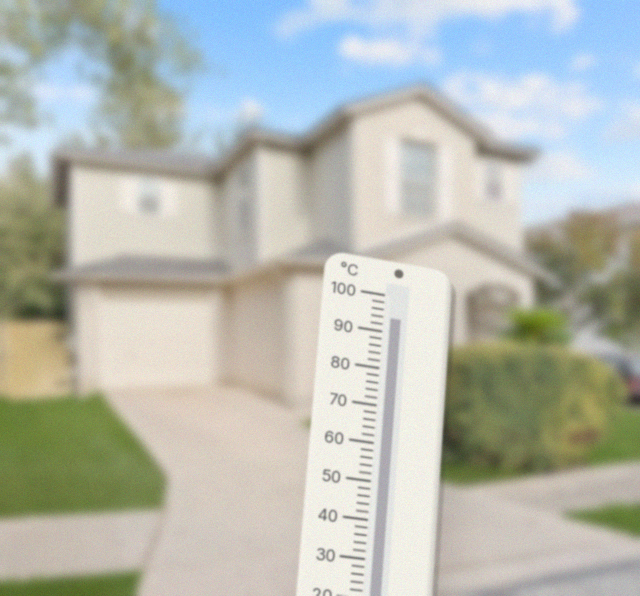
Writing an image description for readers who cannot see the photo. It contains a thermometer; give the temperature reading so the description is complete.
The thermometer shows 94 °C
